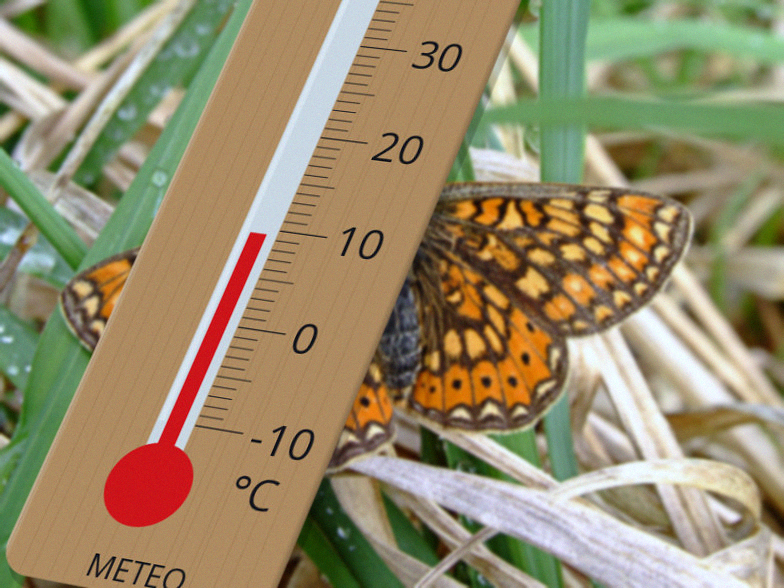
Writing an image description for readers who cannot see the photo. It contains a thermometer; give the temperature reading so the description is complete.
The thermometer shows 9.5 °C
